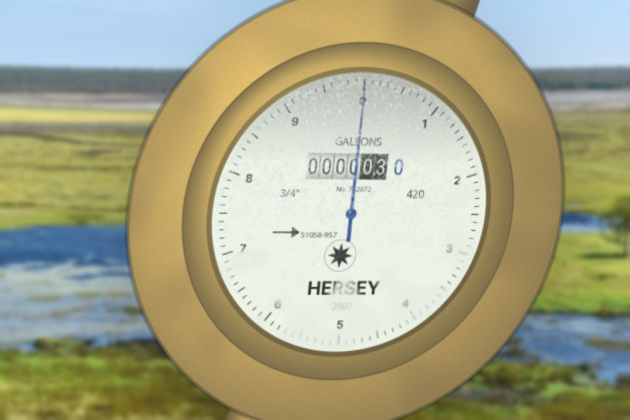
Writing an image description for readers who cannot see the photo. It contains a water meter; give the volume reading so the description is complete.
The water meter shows 30.0 gal
